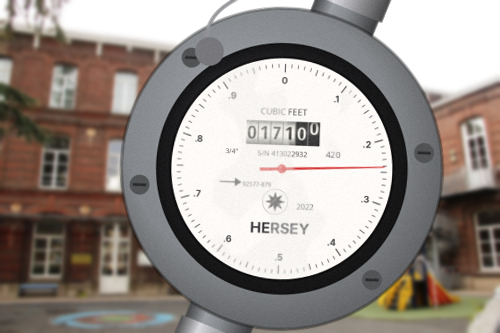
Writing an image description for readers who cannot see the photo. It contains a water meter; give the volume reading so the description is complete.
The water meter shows 17100.24 ft³
